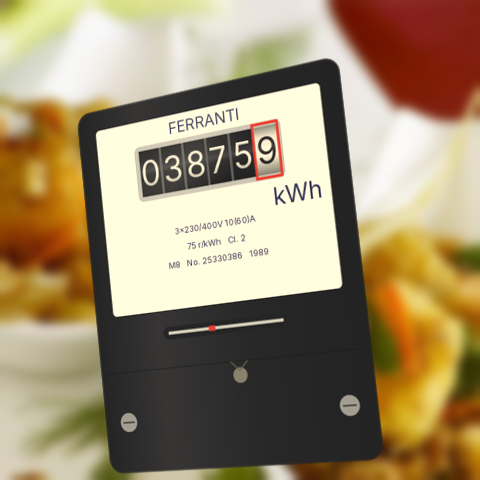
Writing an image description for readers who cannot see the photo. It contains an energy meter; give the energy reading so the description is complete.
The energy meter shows 3875.9 kWh
